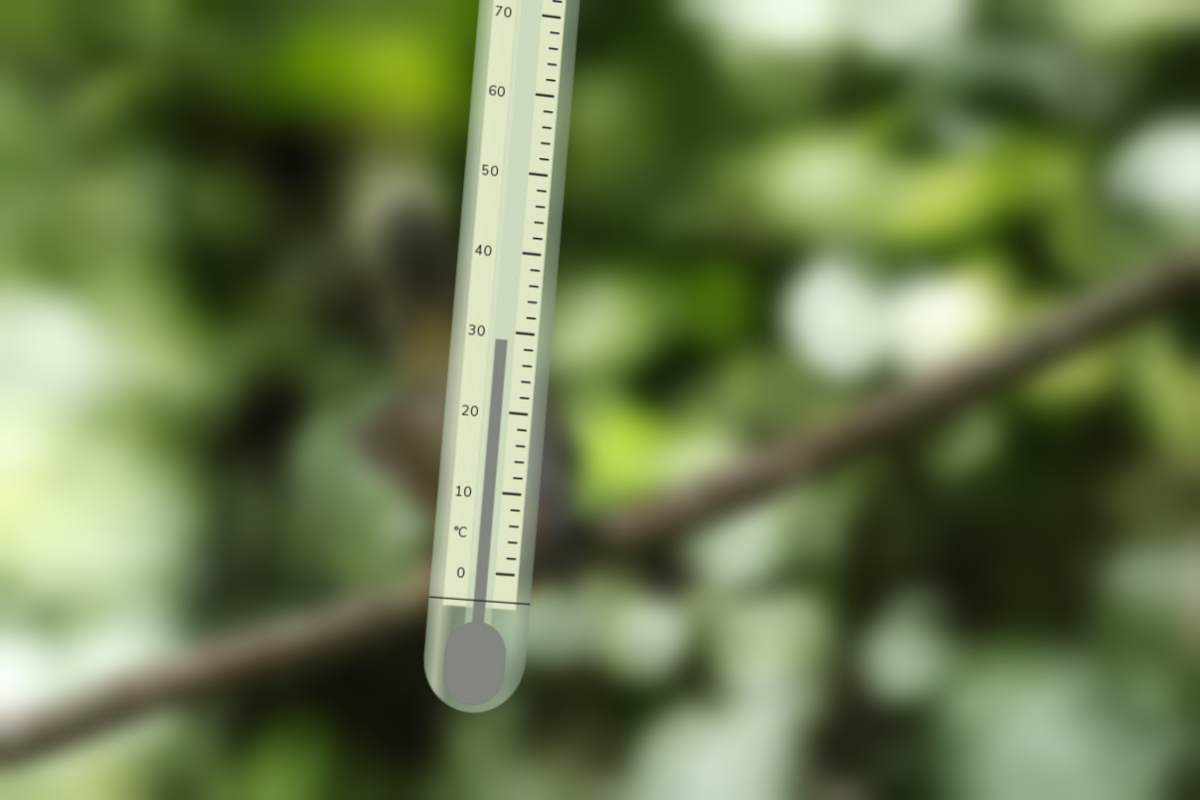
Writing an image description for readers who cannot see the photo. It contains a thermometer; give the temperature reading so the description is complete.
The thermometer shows 29 °C
